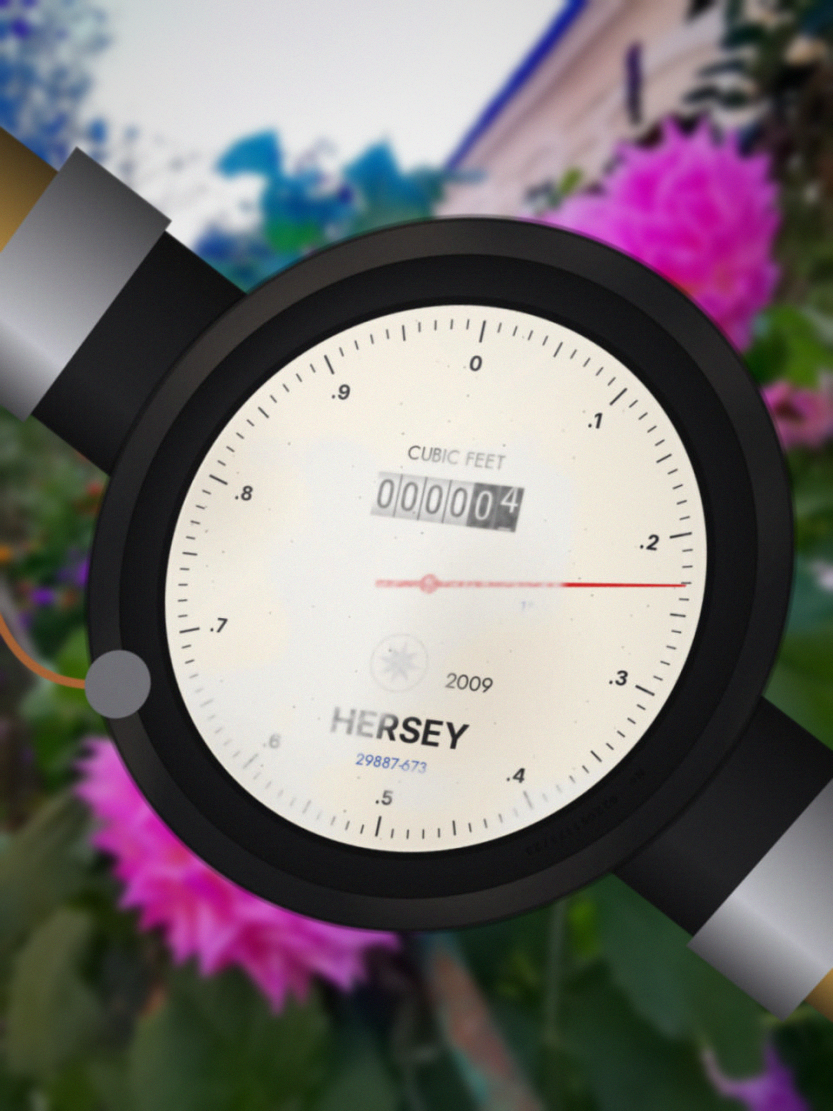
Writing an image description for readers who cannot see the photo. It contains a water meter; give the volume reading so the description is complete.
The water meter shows 4.23 ft³
